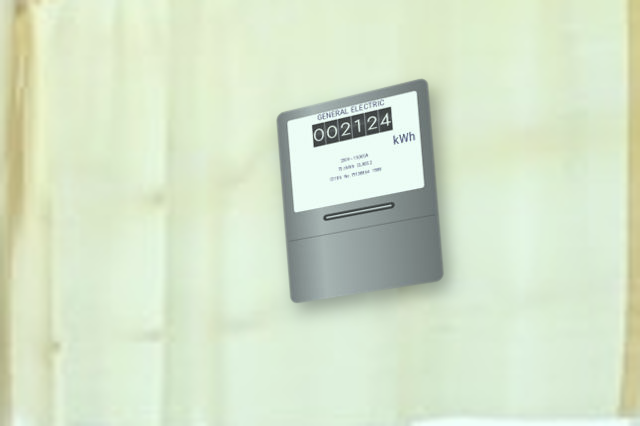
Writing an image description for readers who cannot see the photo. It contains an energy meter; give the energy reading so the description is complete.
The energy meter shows 2124 kWh
